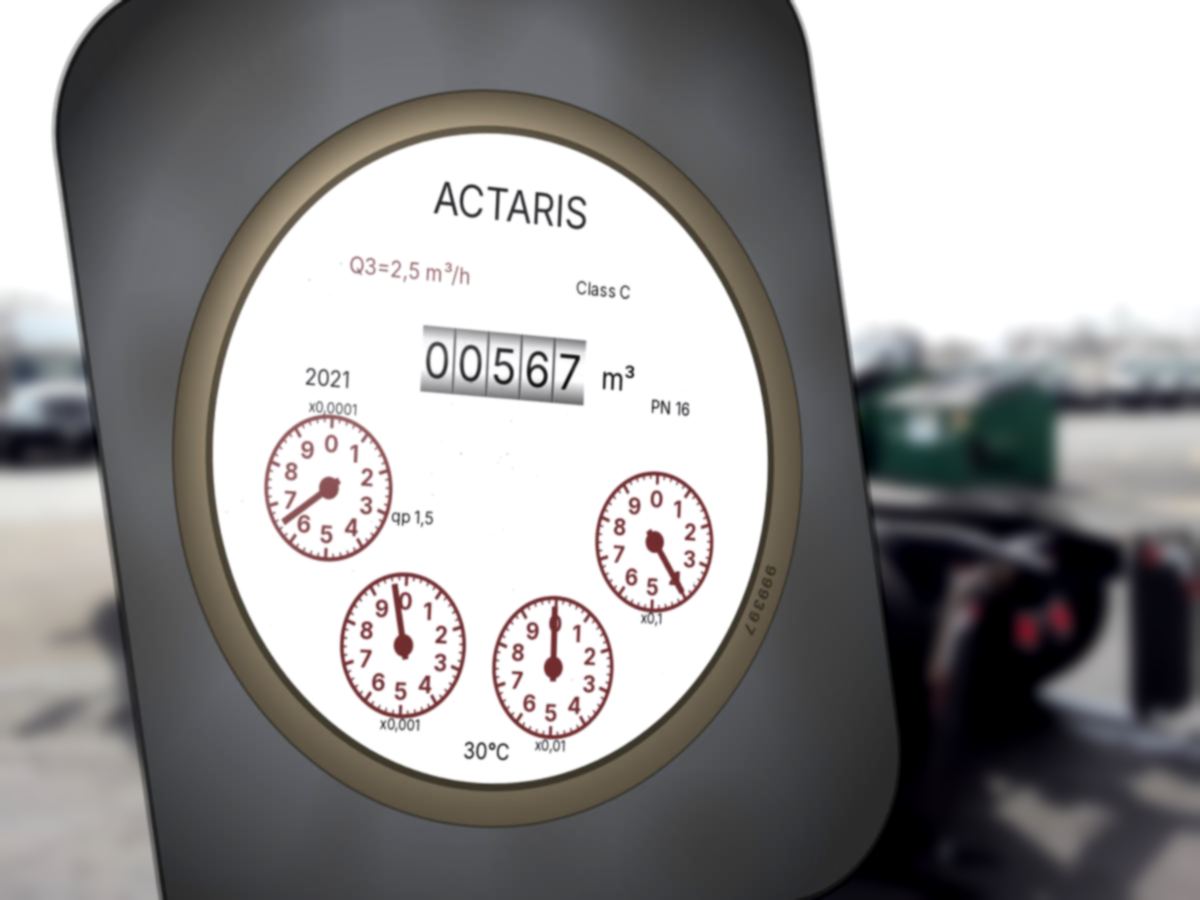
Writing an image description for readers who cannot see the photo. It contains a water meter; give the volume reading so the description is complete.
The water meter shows 567.3996 m³
